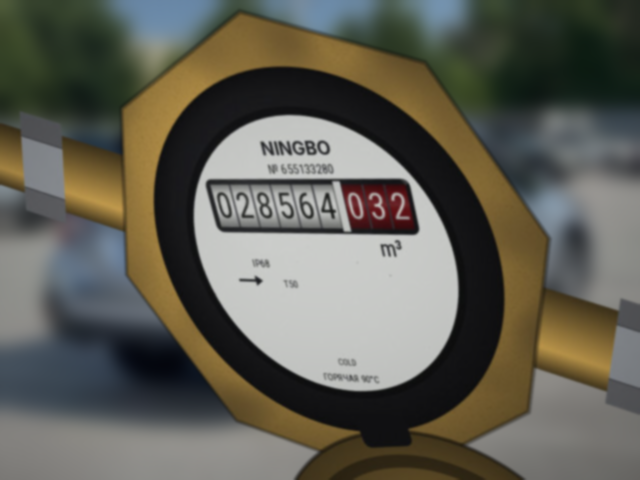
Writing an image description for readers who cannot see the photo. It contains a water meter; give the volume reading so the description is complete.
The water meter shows 28564.032 m³
